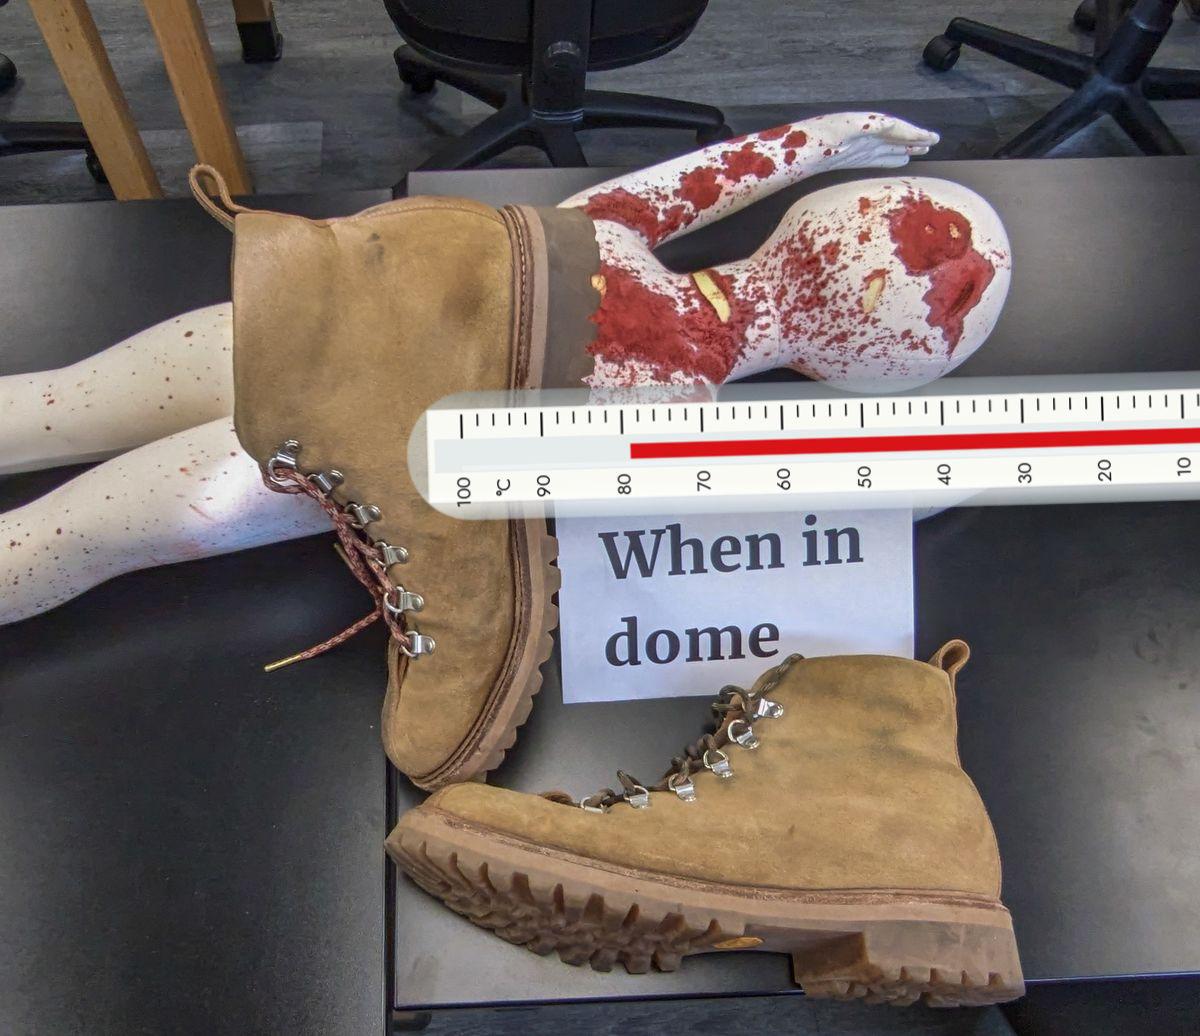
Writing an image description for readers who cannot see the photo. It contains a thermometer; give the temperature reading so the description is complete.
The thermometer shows 79 °C
